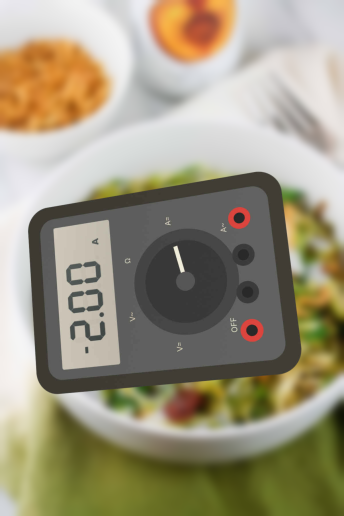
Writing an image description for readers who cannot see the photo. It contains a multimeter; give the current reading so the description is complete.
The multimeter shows -2.00 A
